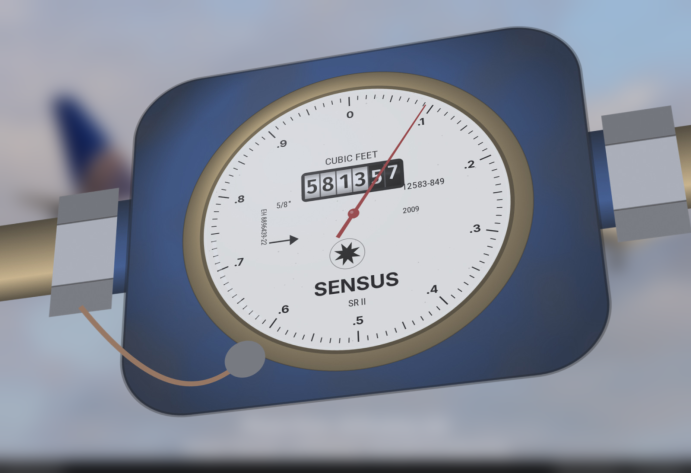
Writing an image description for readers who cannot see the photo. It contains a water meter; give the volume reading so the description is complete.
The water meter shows 581357.09 ft³
